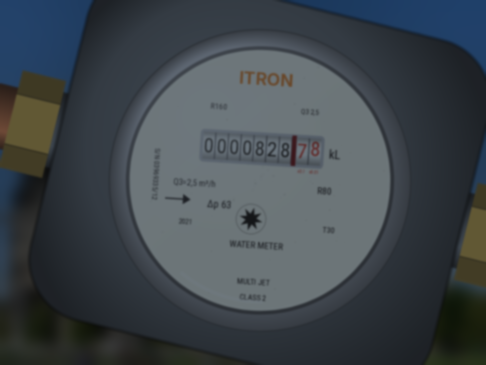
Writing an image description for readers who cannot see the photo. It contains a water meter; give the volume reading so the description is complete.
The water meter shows 828.78 kL
